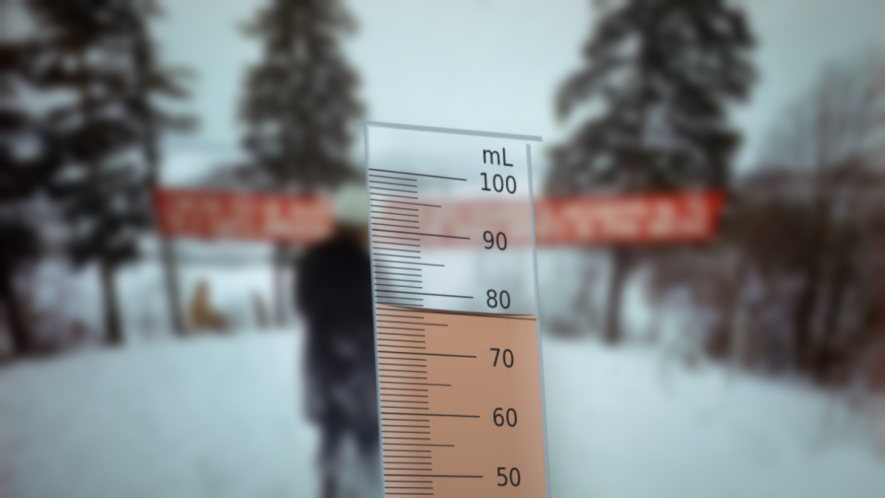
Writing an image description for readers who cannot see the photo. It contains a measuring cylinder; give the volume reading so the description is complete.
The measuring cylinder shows 77 mL
